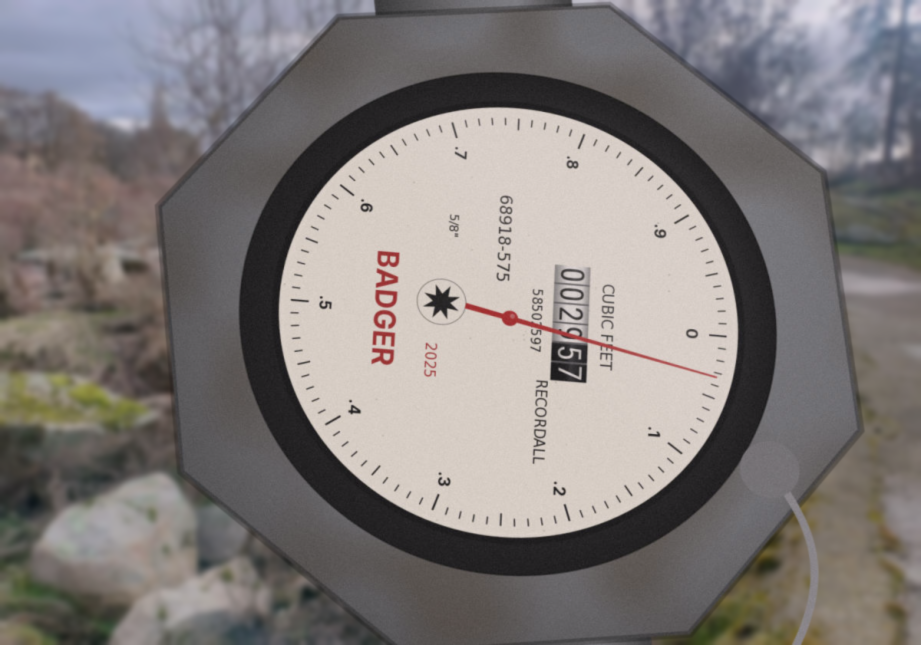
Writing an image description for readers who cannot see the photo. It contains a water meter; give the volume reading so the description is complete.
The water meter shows 2957.03 ft³
